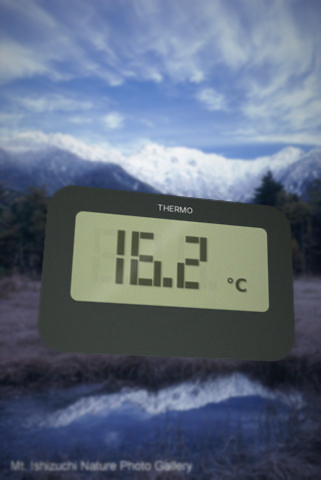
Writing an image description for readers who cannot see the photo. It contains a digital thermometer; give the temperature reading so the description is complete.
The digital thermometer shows 16.2 °C
